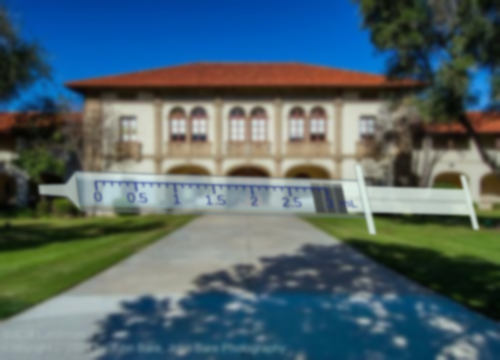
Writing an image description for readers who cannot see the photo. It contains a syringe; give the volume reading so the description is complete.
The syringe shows 2.8 mL
